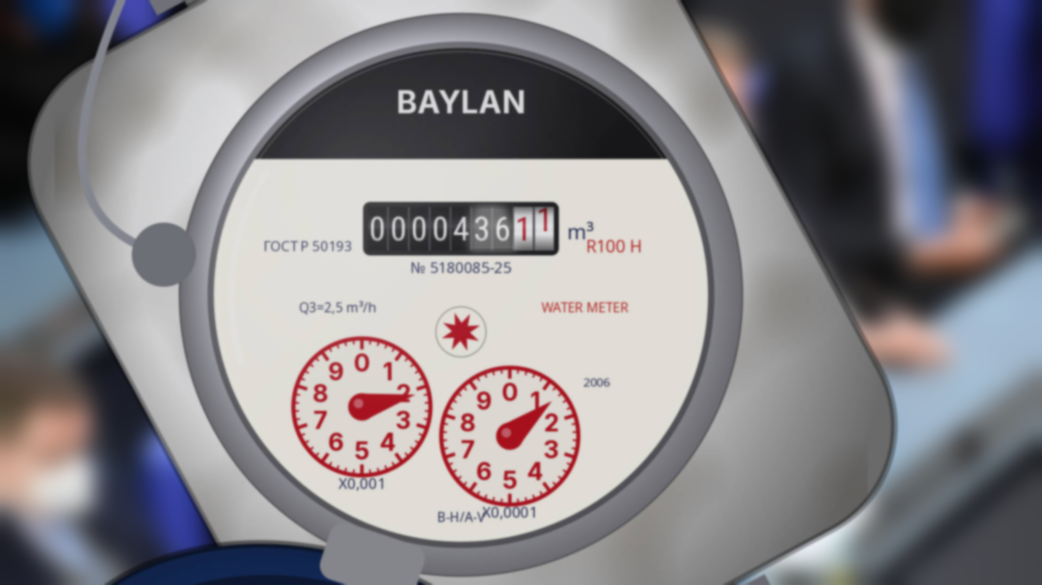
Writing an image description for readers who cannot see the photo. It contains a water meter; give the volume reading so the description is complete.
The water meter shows 436.1121 m³
